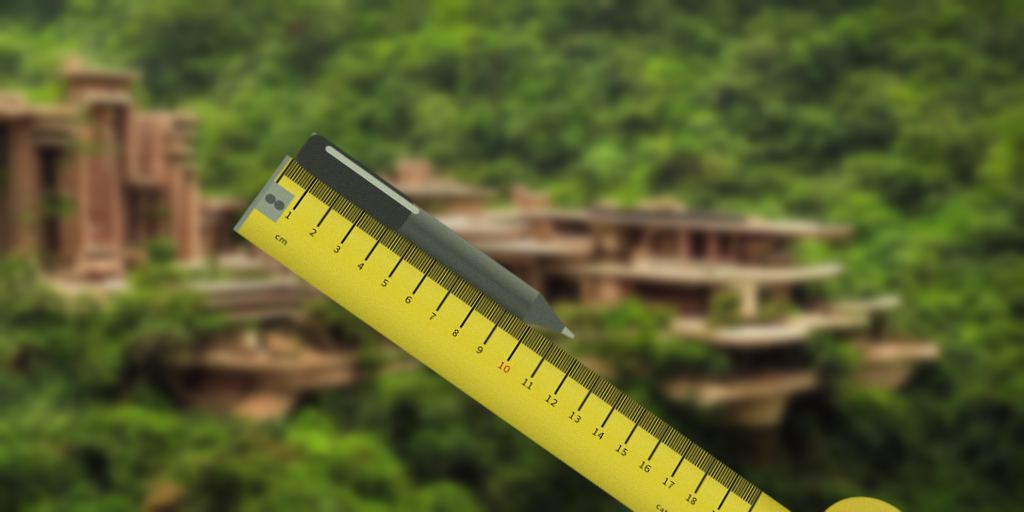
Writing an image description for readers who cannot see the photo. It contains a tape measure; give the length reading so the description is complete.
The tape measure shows 11.5 cm
